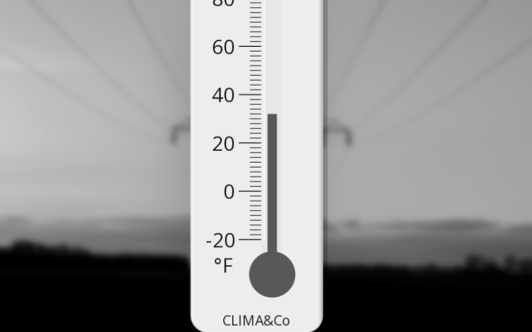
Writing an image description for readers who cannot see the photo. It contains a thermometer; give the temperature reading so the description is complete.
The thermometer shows 32 °F
